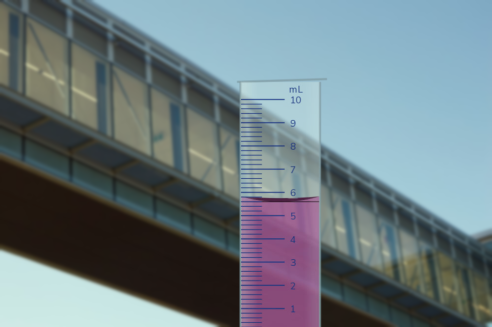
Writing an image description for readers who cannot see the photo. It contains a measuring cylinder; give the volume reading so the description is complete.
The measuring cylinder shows 5.6 mL
